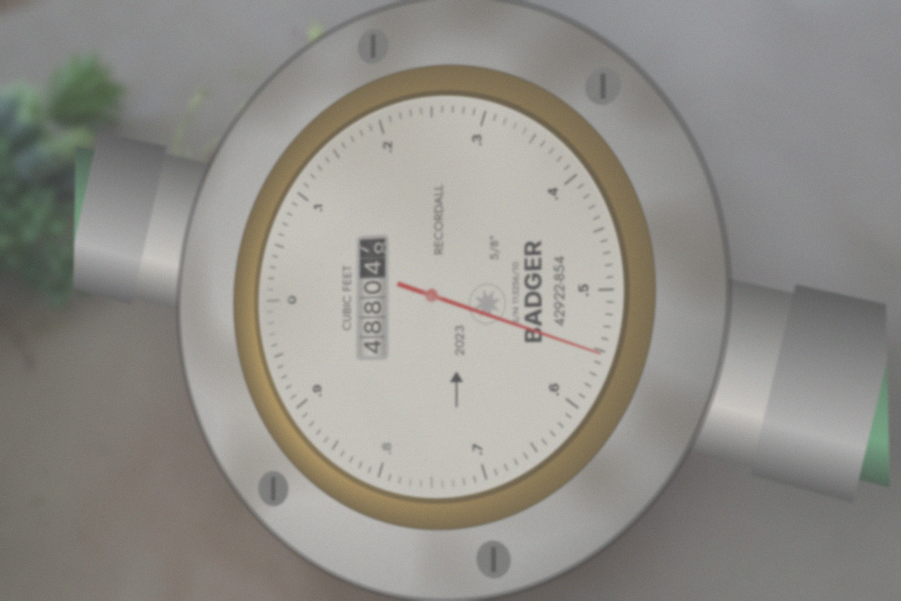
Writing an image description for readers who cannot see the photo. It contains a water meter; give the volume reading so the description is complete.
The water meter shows 488047.55 ft³
